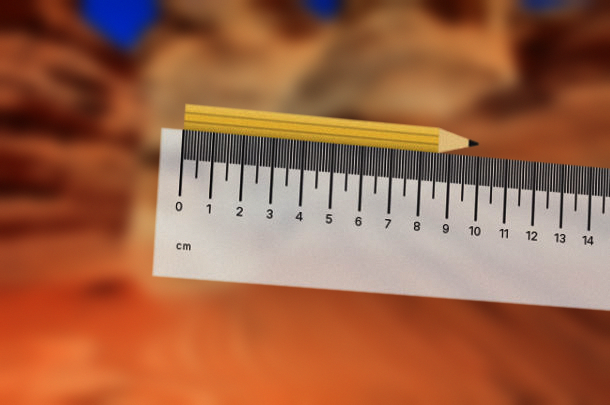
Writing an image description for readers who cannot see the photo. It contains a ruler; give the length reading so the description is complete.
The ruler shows 10 cm
